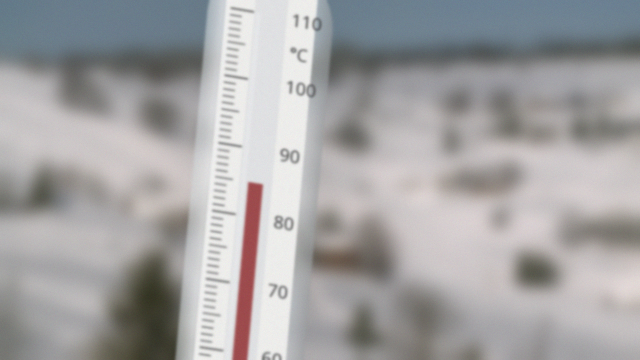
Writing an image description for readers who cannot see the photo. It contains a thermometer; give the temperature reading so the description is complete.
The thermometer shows 85 °C
